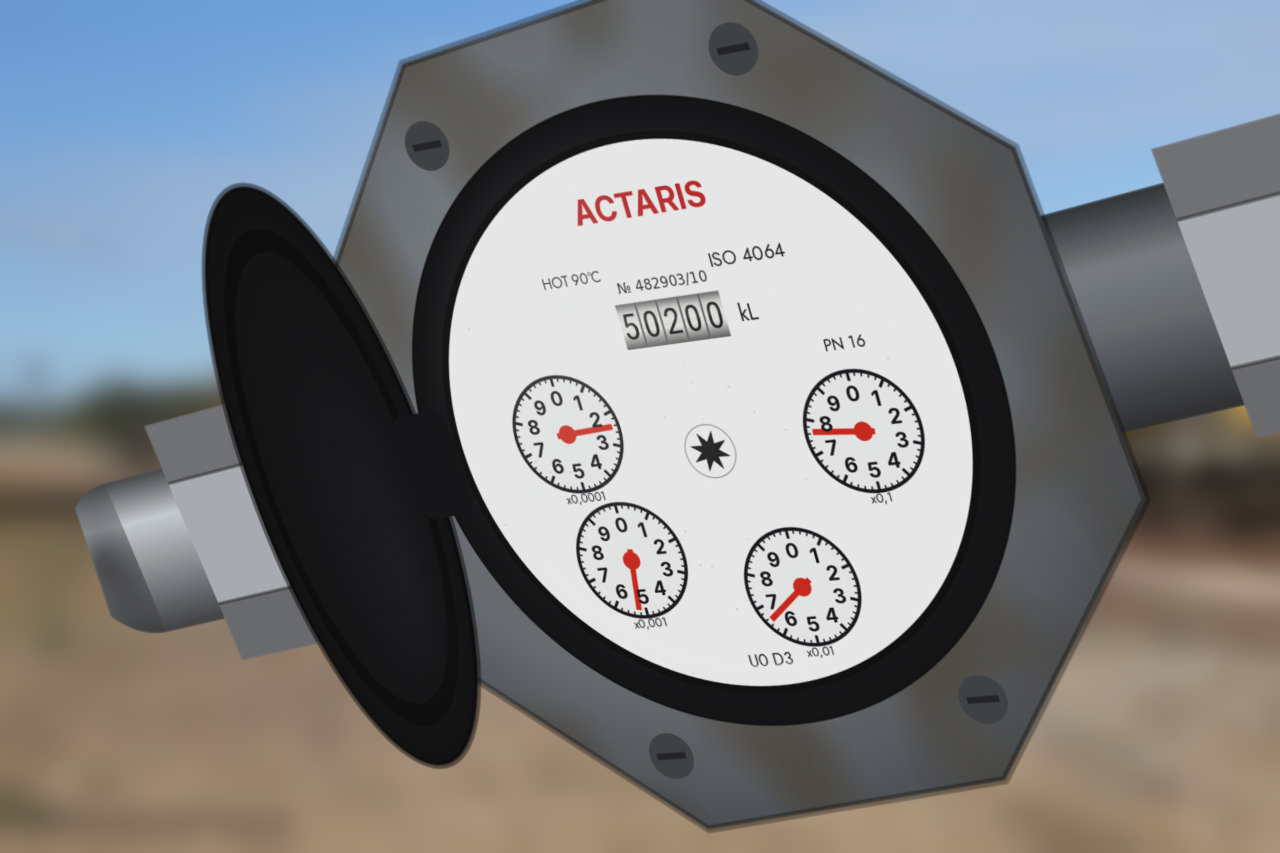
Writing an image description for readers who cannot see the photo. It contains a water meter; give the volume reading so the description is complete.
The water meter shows 50200.7652 kL
